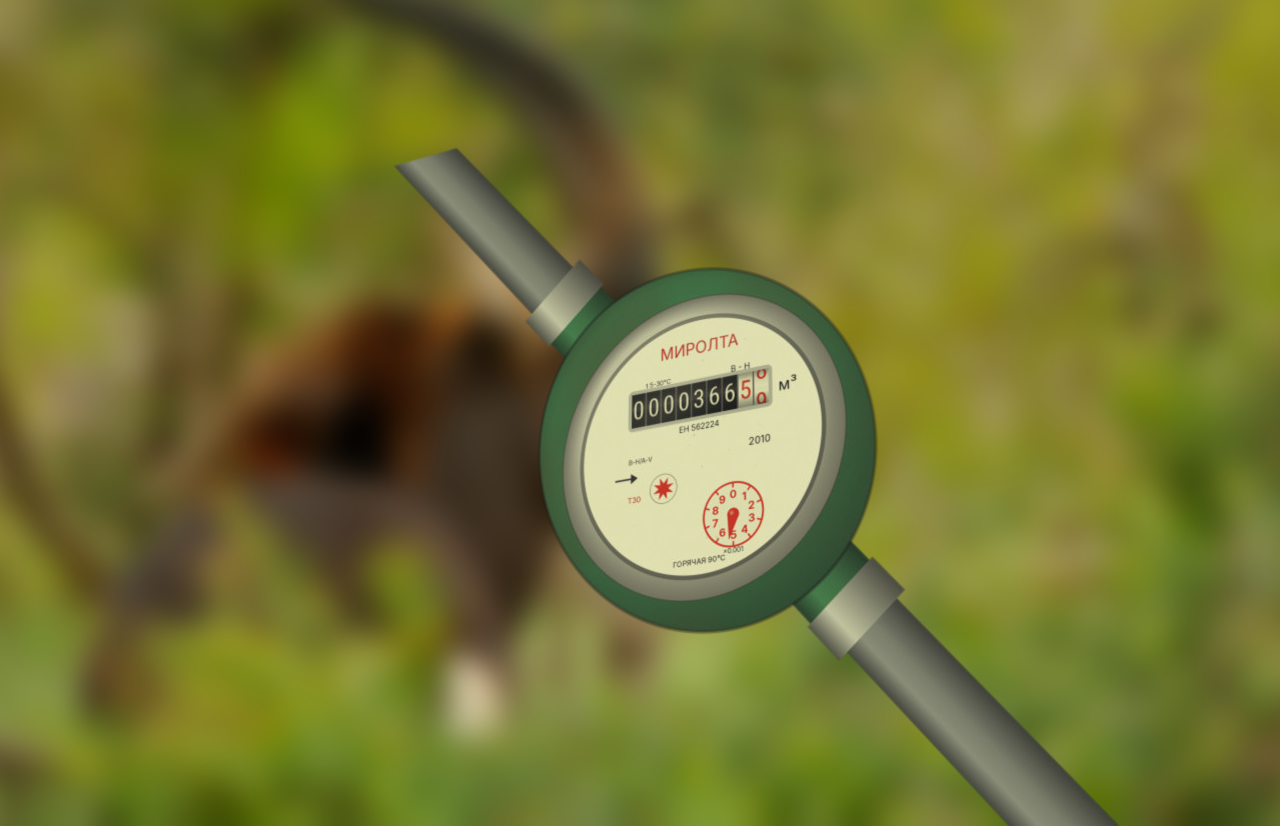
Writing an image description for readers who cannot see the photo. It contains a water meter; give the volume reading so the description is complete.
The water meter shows 366.585 m³
